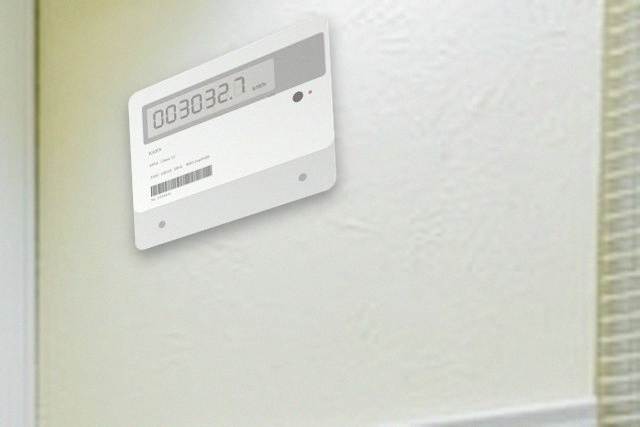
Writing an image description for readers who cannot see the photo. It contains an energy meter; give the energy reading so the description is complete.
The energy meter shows 3032.7 kWh
